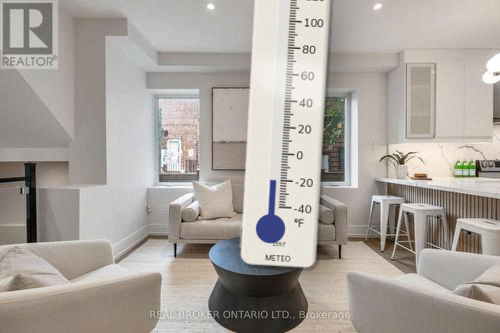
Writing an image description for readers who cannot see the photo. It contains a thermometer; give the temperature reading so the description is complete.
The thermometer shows -20 °F
